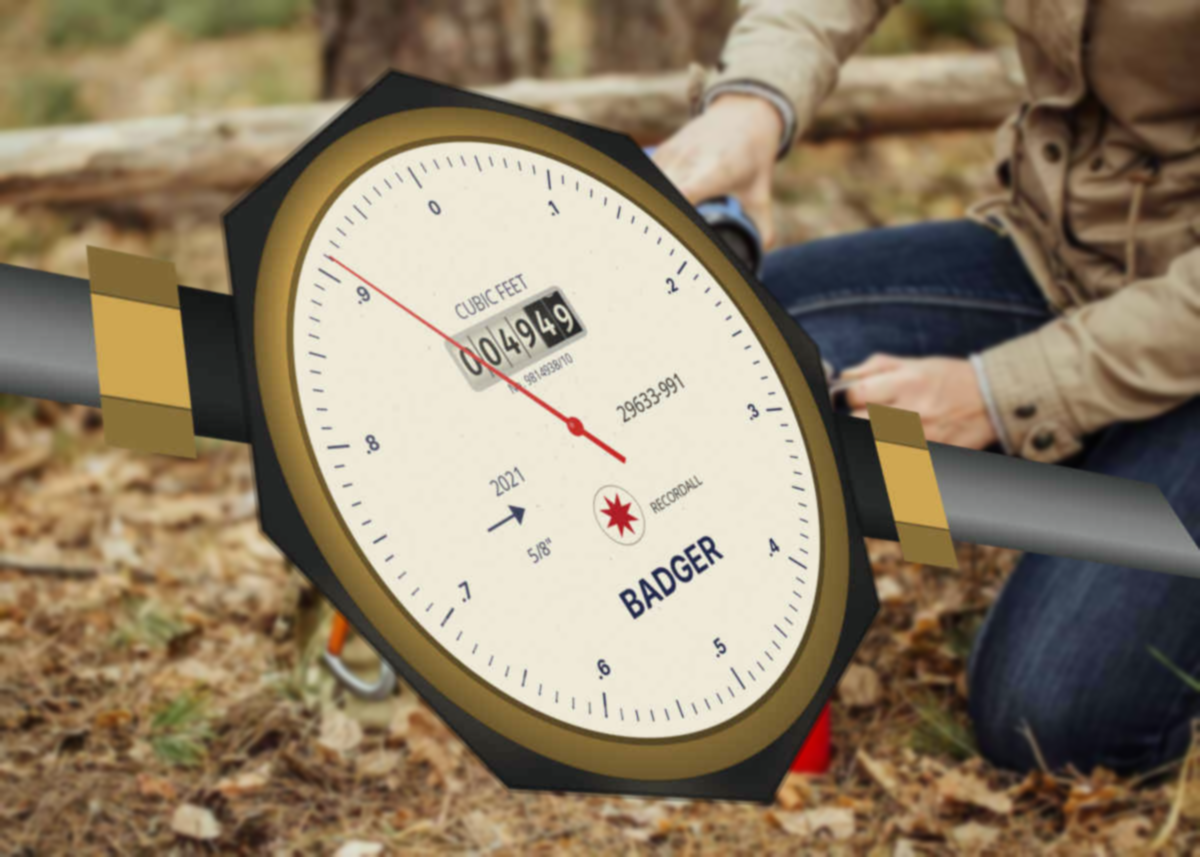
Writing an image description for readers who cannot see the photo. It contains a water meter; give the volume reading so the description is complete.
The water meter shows 4948.91 ft³
